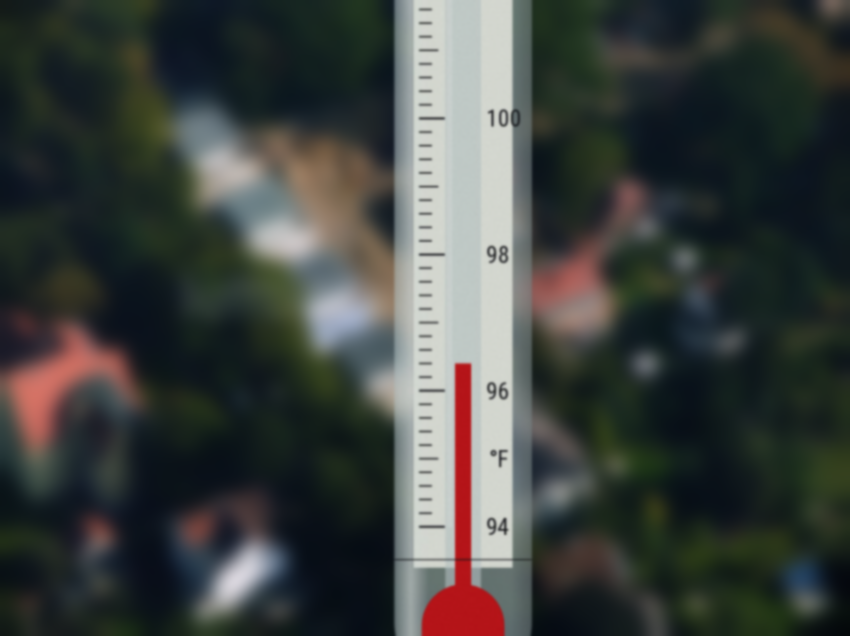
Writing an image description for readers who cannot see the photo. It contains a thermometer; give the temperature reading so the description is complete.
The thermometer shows 96.4 °F
